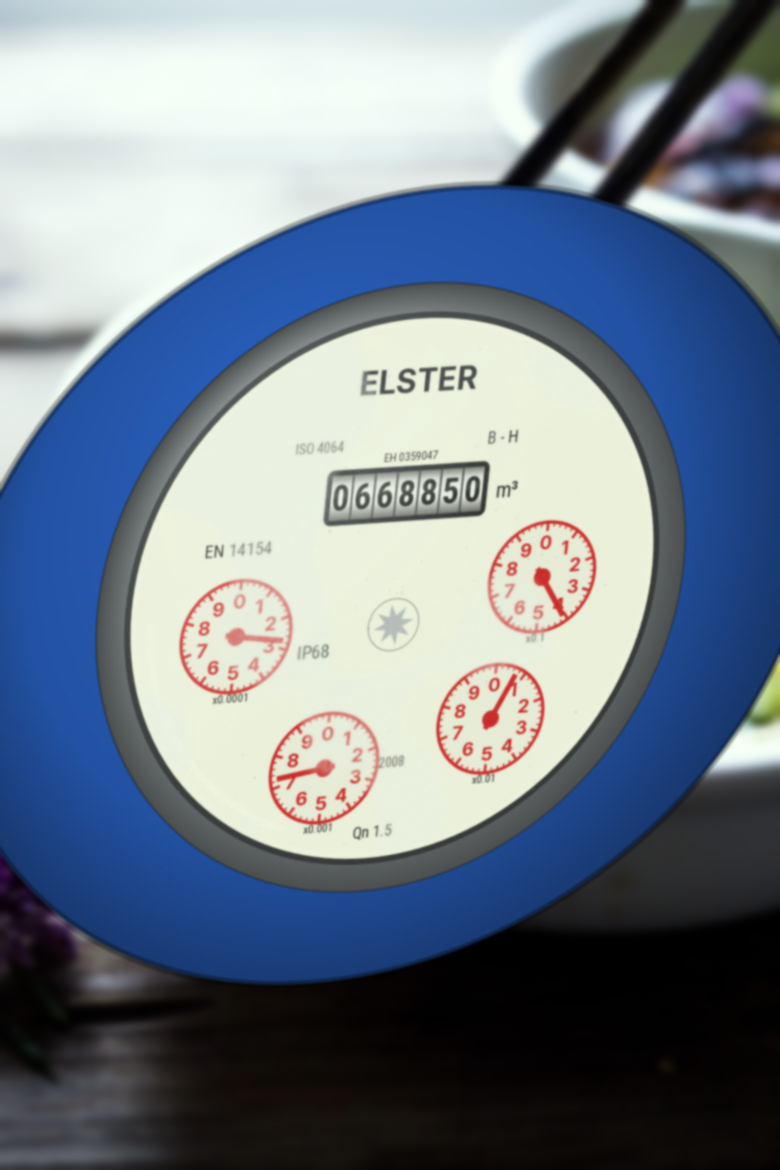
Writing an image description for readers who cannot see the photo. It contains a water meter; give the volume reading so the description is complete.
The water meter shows 668850.4072 m³
